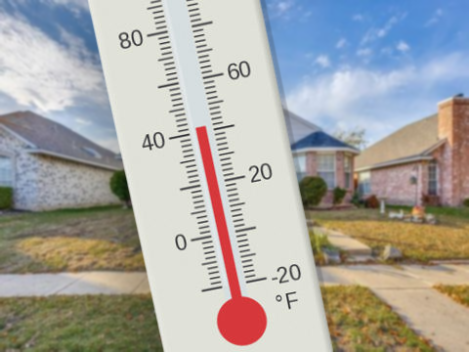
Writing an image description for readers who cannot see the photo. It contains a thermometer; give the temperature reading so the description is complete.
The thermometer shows 42 °F
